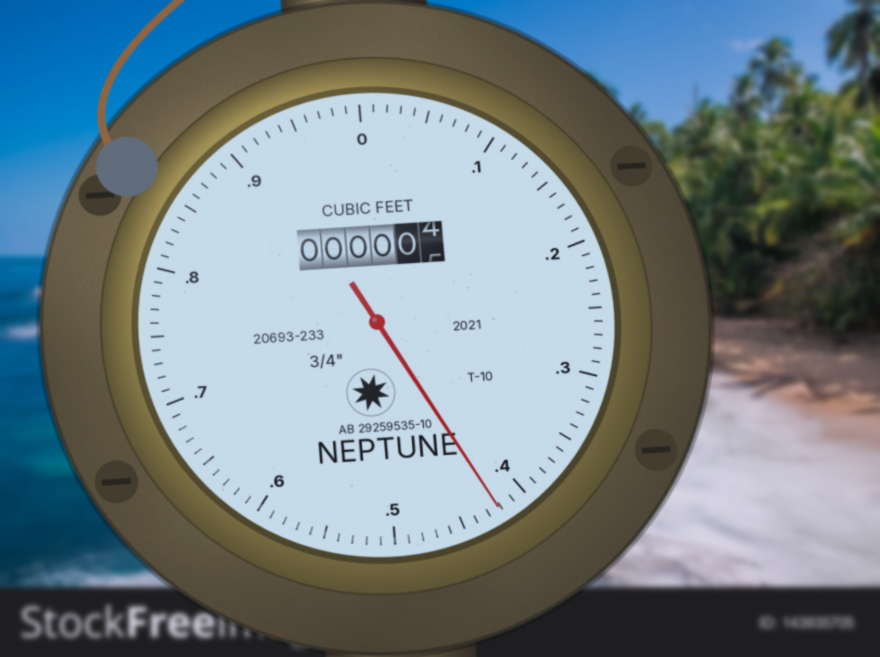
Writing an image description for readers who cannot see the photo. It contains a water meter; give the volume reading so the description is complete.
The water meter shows 4.42 ft³
